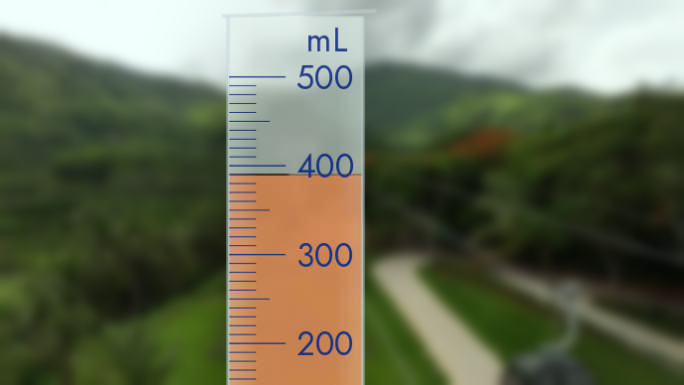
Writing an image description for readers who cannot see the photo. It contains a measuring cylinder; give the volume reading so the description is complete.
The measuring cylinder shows 390 mL
